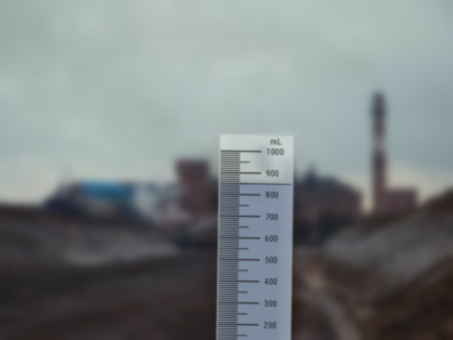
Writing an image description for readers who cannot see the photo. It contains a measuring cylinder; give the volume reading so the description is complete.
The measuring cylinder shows 850 mL
